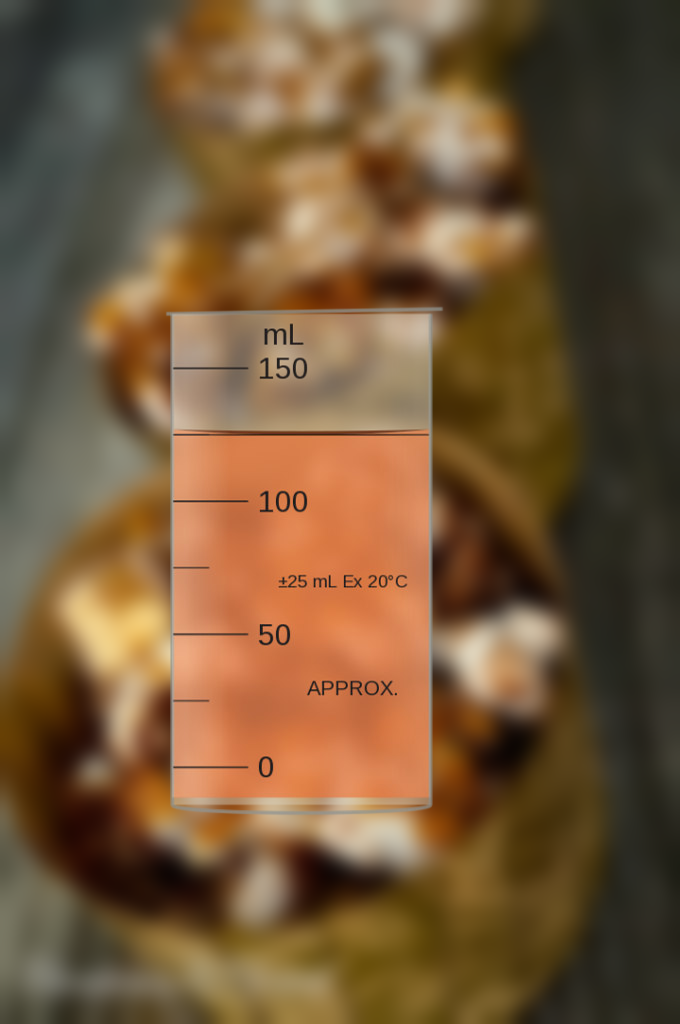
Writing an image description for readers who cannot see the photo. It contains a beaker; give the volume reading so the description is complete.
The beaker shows 125 mL
